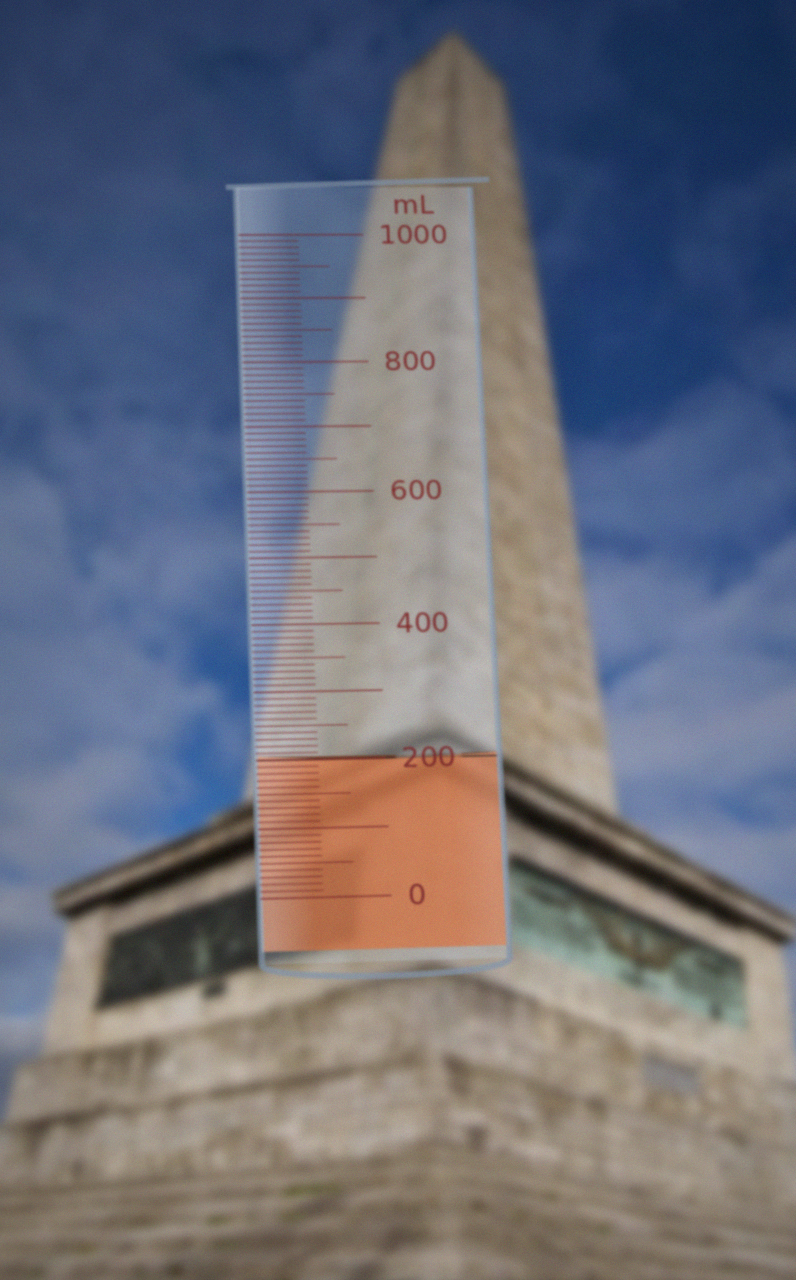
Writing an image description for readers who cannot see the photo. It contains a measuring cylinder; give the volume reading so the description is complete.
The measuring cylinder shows 200 mL
